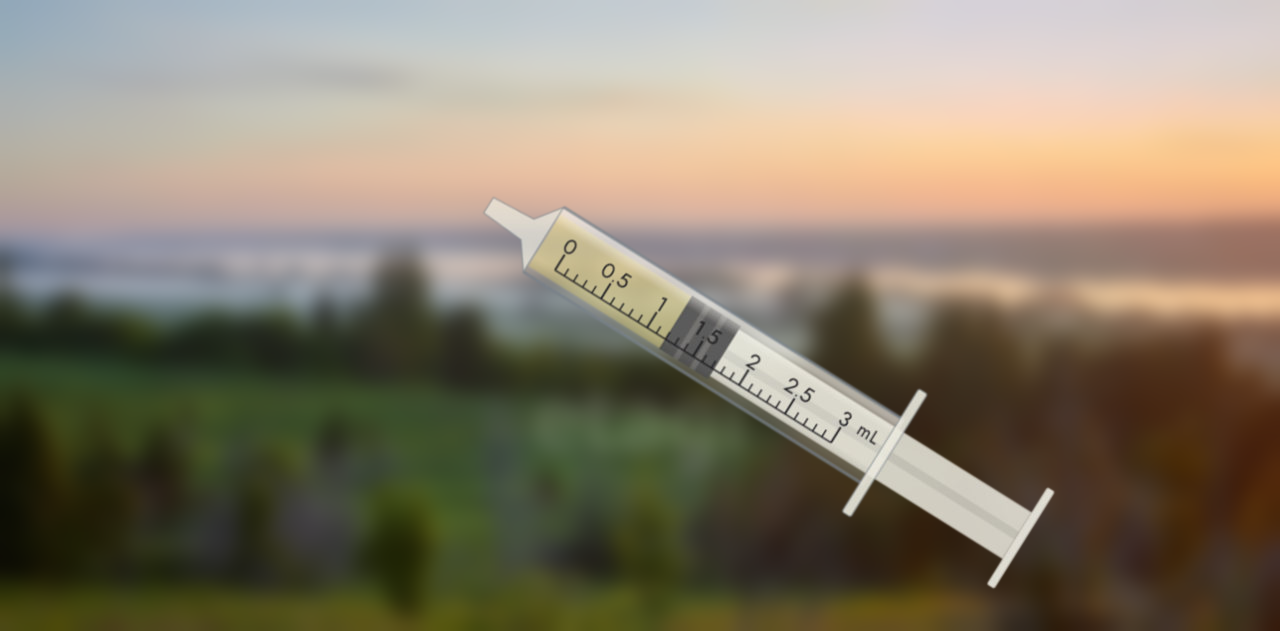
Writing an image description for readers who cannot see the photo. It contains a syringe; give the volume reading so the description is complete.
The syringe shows 1.2 mL
